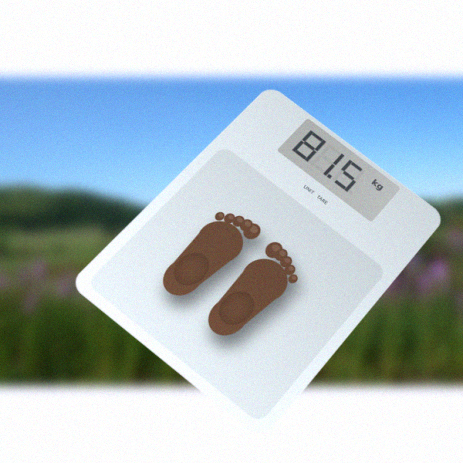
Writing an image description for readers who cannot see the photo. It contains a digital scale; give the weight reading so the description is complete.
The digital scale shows 81.5 kg
